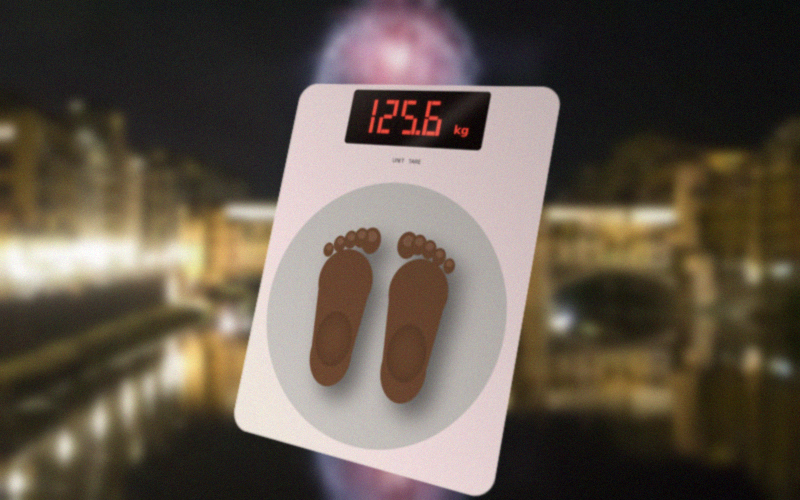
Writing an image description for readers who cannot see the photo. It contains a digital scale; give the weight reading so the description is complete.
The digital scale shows 125.6 kg
